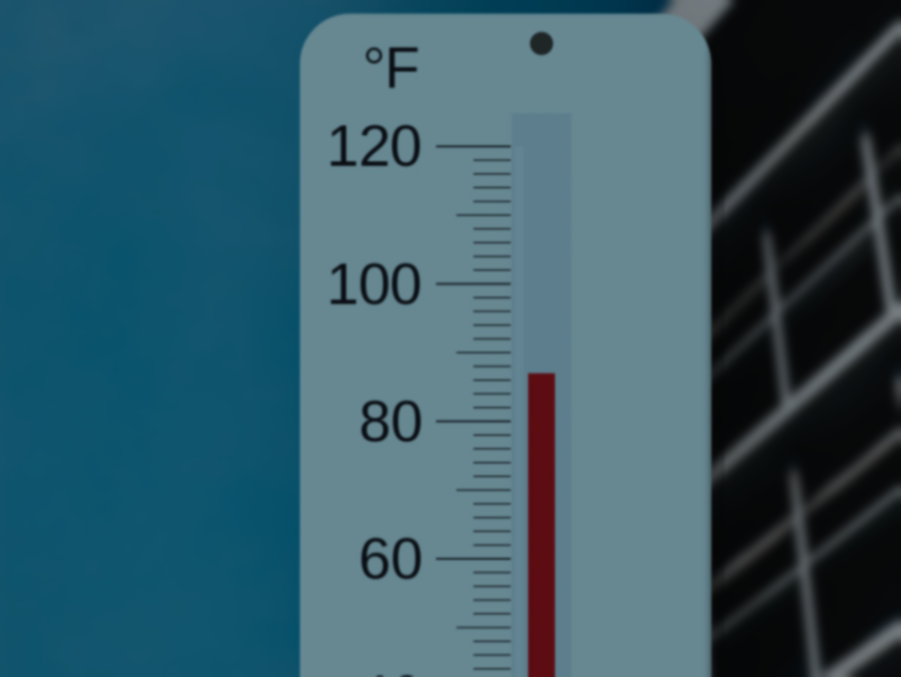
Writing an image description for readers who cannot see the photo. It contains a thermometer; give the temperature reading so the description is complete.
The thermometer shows 87 °F
